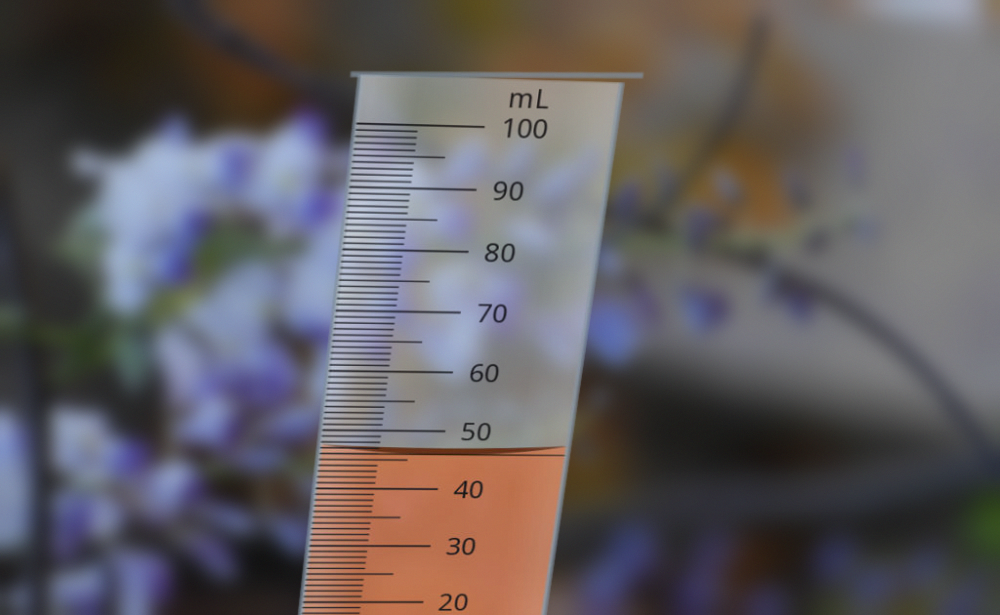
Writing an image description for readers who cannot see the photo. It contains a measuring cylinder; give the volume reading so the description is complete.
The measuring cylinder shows 46 mL
